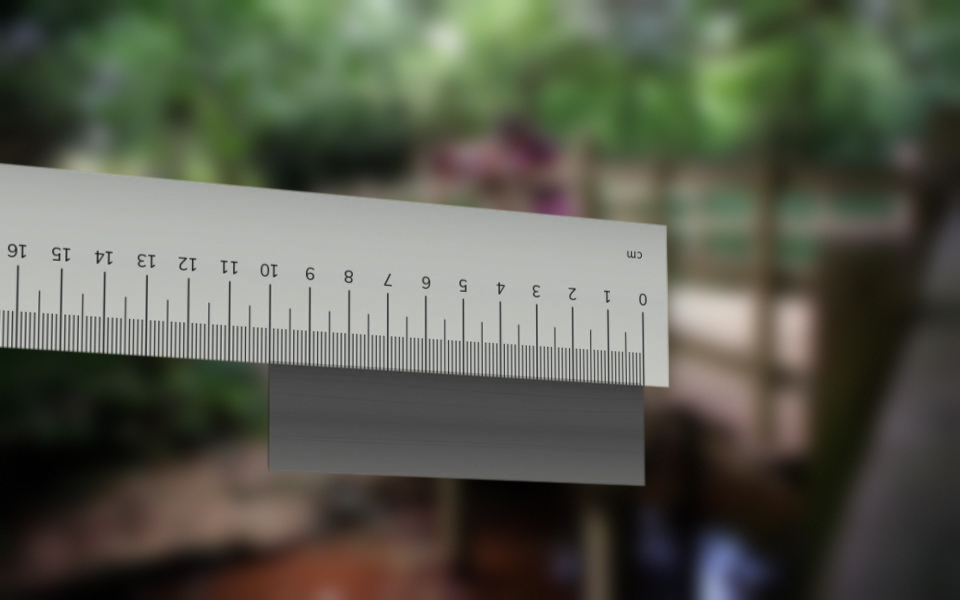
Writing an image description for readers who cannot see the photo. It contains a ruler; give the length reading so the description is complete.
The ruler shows 10 cm
